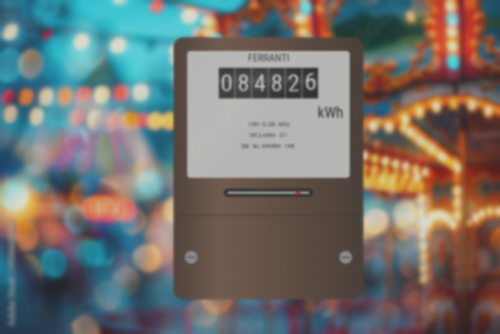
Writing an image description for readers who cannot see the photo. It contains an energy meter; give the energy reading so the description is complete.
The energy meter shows 84826 kWh
